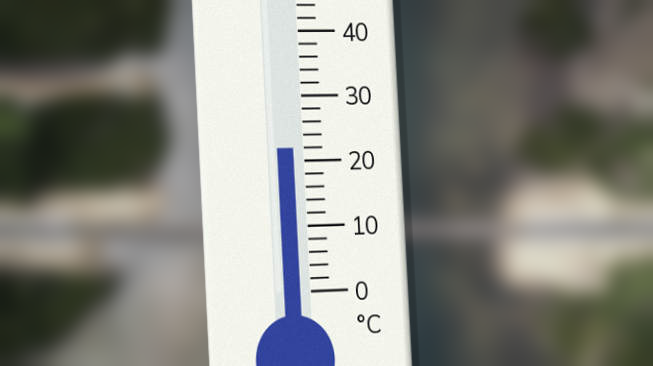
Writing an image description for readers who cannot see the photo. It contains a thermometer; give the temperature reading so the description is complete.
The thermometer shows 22 °C
